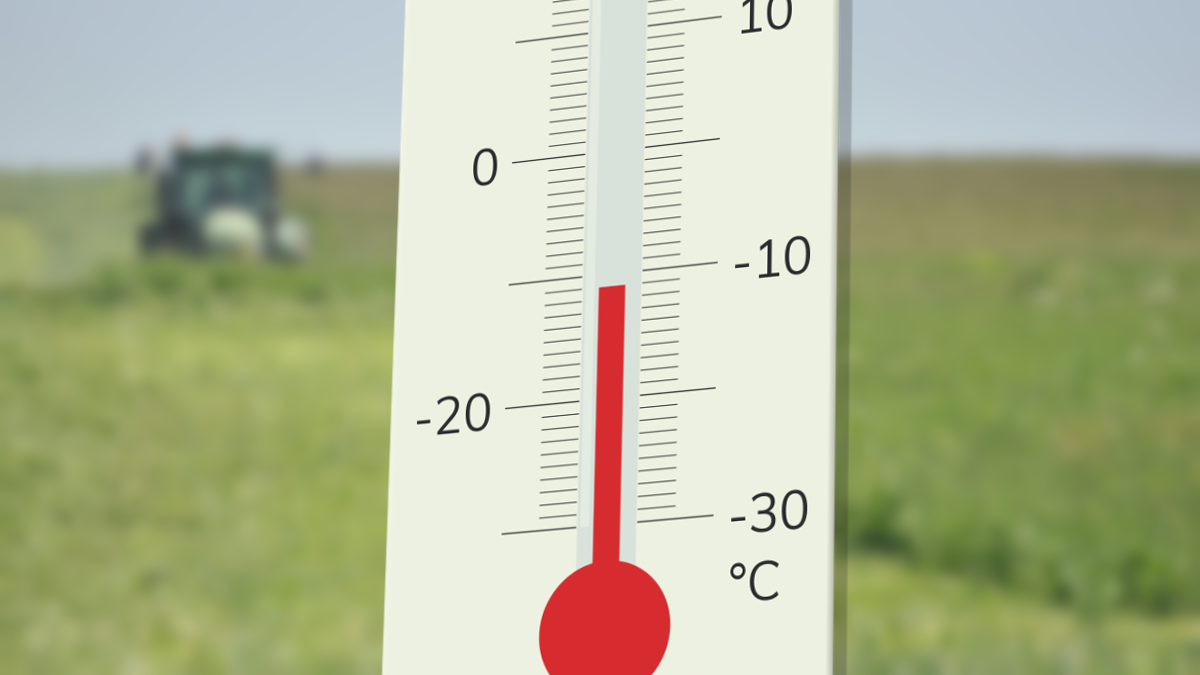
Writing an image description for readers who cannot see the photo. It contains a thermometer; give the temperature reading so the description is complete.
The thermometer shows -11 °C
